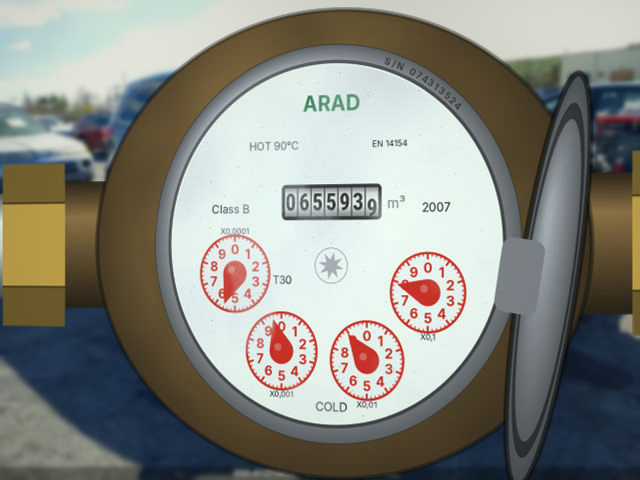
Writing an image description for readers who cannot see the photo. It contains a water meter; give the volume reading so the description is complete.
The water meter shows 655938.7895 m³
